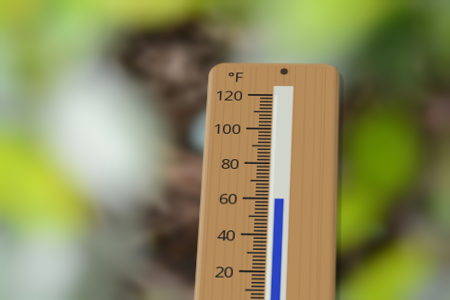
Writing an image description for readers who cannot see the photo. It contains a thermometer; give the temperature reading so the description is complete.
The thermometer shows 60 °F
